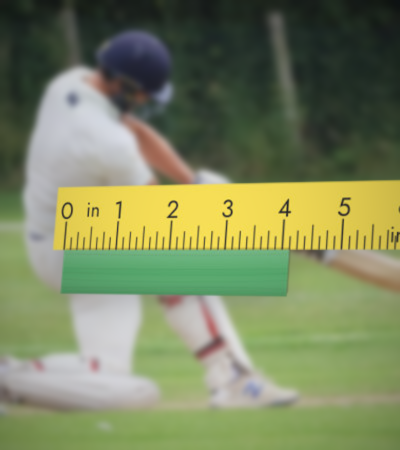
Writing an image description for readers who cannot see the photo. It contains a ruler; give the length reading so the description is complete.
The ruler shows 4.125 in
